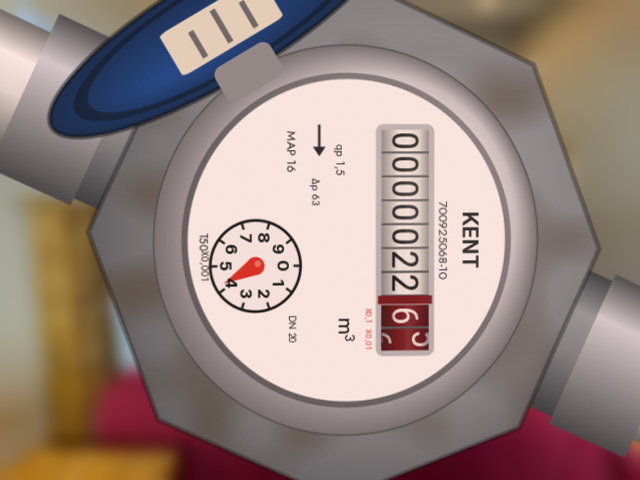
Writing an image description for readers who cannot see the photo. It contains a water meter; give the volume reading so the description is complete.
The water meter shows 22.654 m³
